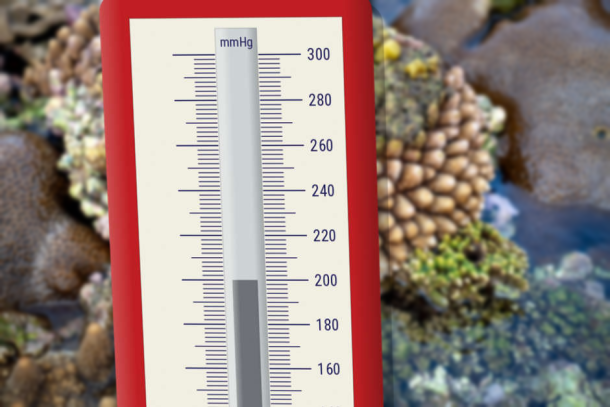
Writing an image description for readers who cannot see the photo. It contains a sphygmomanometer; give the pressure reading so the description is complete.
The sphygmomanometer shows 200 mmHg
